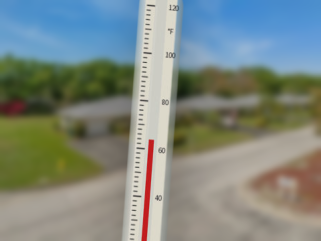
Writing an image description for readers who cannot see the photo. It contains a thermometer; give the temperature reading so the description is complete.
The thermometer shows 64 °F
